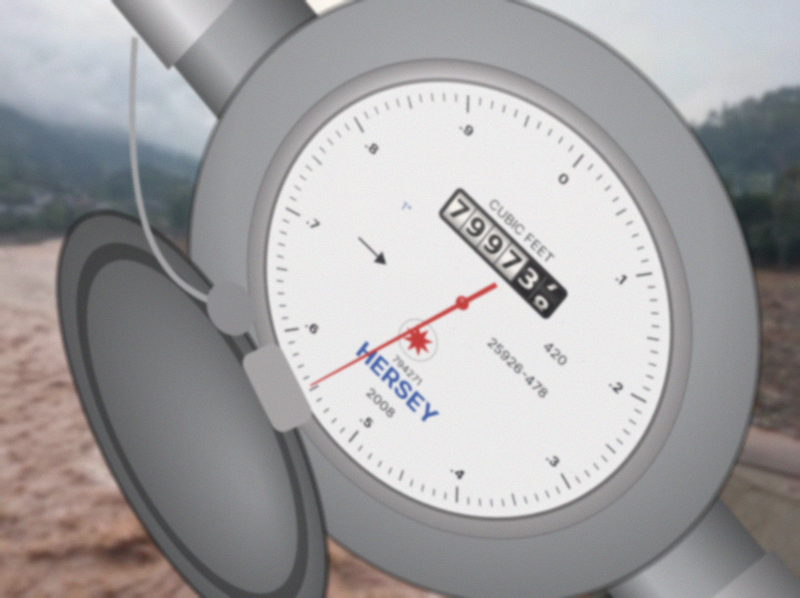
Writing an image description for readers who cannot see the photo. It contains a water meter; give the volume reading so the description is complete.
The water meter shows 799737.55 ft³
